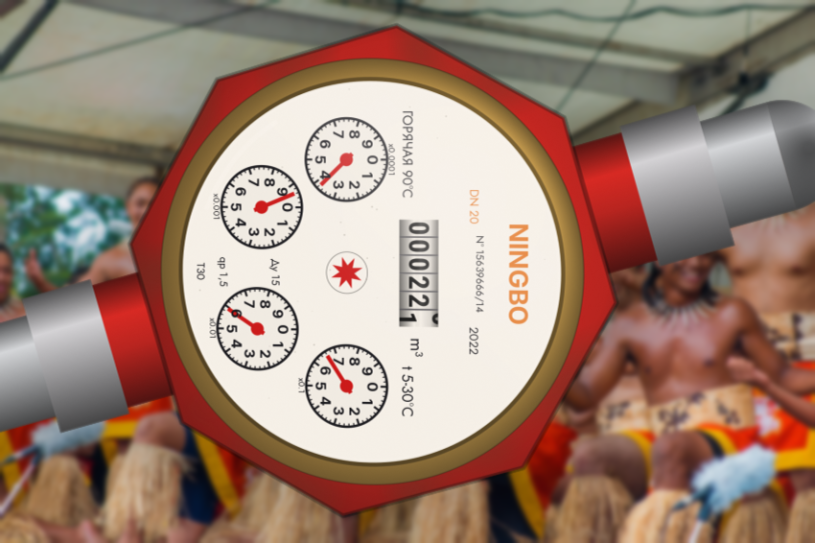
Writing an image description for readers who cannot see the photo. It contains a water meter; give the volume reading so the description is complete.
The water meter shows 220.6593 m³
